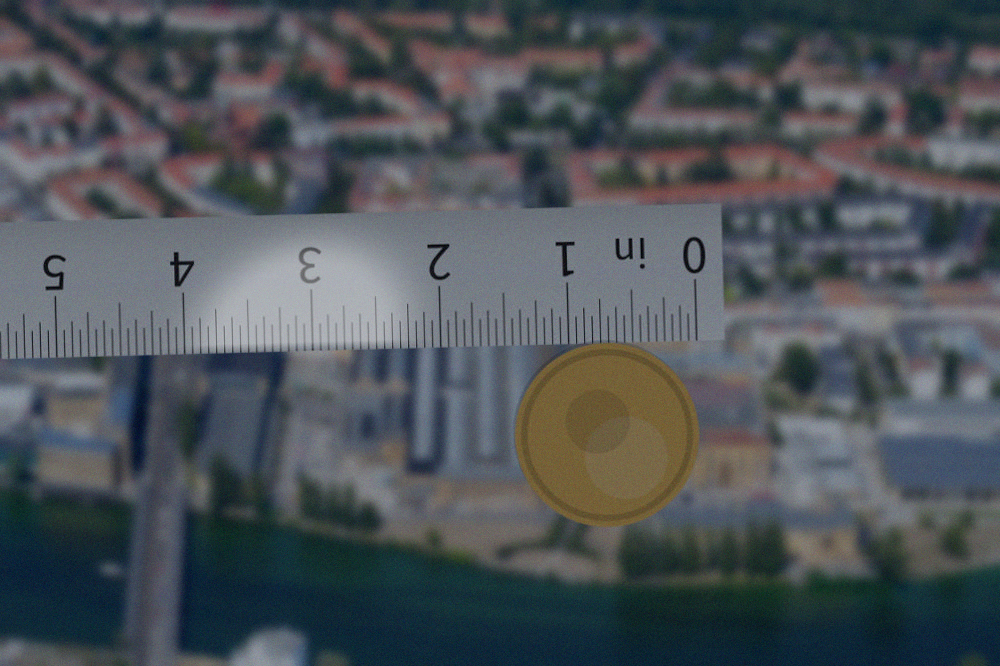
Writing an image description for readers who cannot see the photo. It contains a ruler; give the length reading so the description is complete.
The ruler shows 1.4375 in
